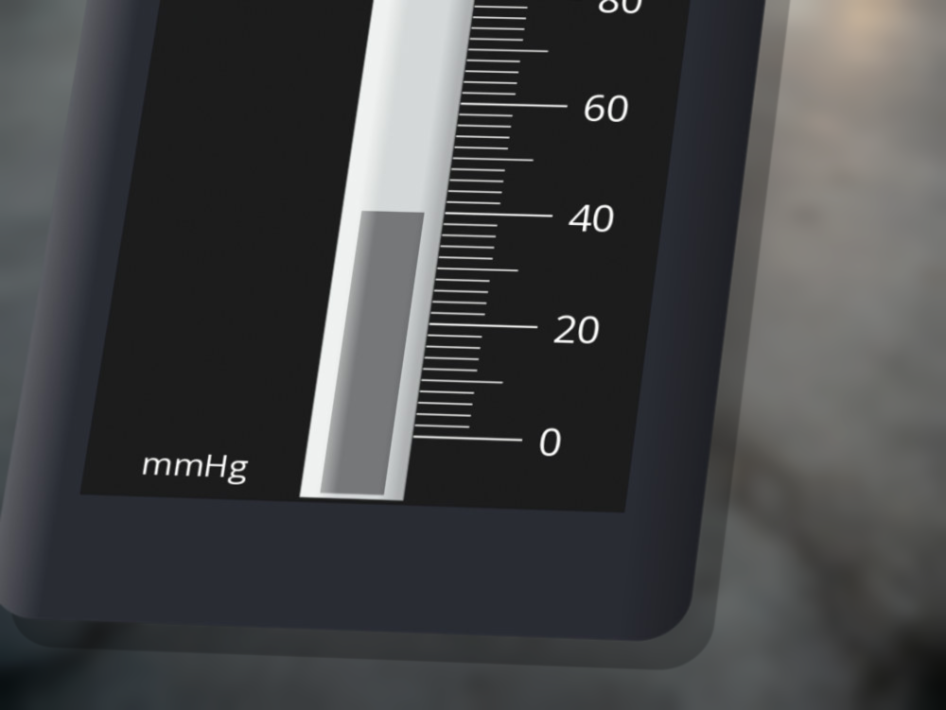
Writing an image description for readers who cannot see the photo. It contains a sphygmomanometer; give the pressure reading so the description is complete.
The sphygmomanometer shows 40 mmHg
